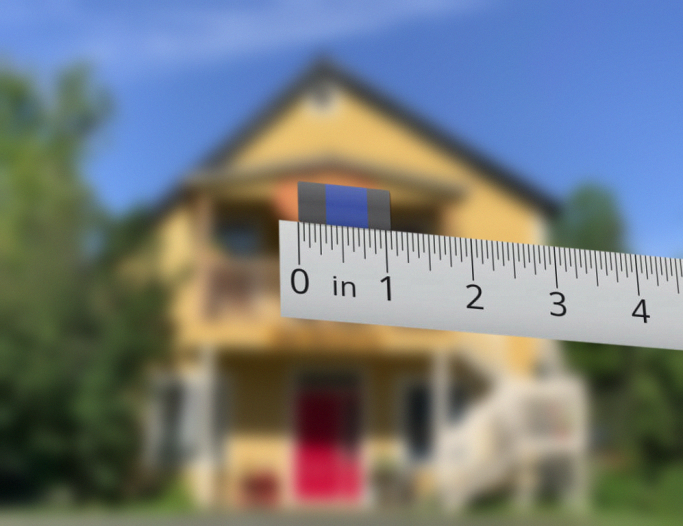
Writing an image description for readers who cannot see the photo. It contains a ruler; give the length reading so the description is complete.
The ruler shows 1.0625 in
